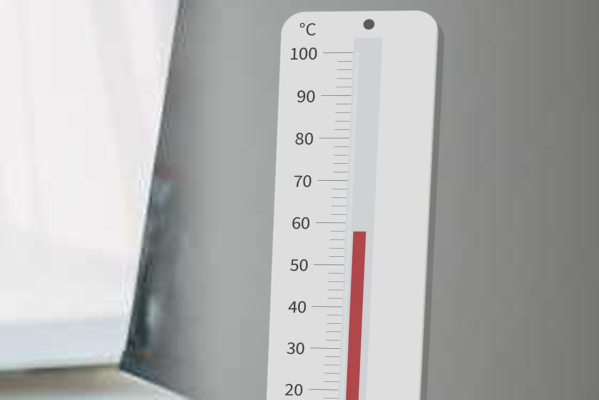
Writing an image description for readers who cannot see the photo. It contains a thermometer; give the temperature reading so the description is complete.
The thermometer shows 58 °C
